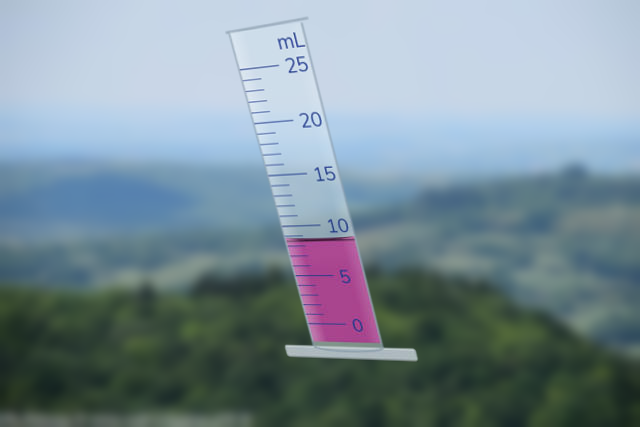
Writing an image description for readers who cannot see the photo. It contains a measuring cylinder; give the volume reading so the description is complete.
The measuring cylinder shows 8.5 mL
